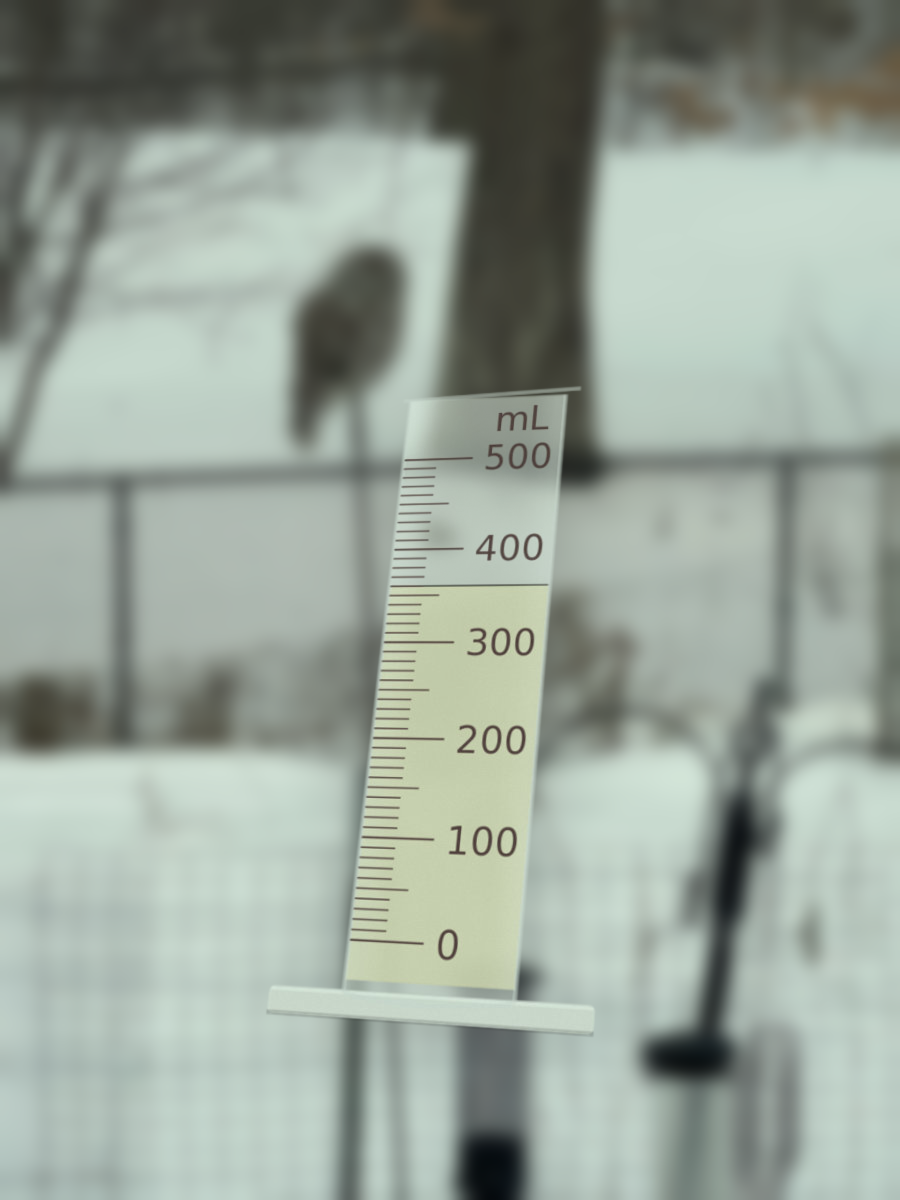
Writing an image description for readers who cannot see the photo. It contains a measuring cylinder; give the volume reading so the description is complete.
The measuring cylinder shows 360 mL
